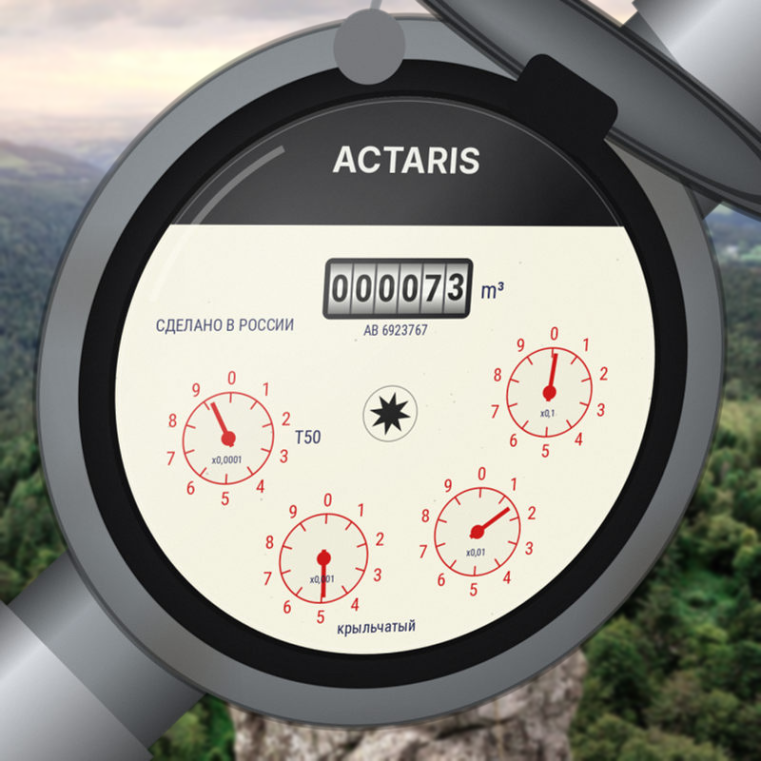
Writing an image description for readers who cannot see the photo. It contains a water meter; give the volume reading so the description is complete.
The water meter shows 73.0149 m³
